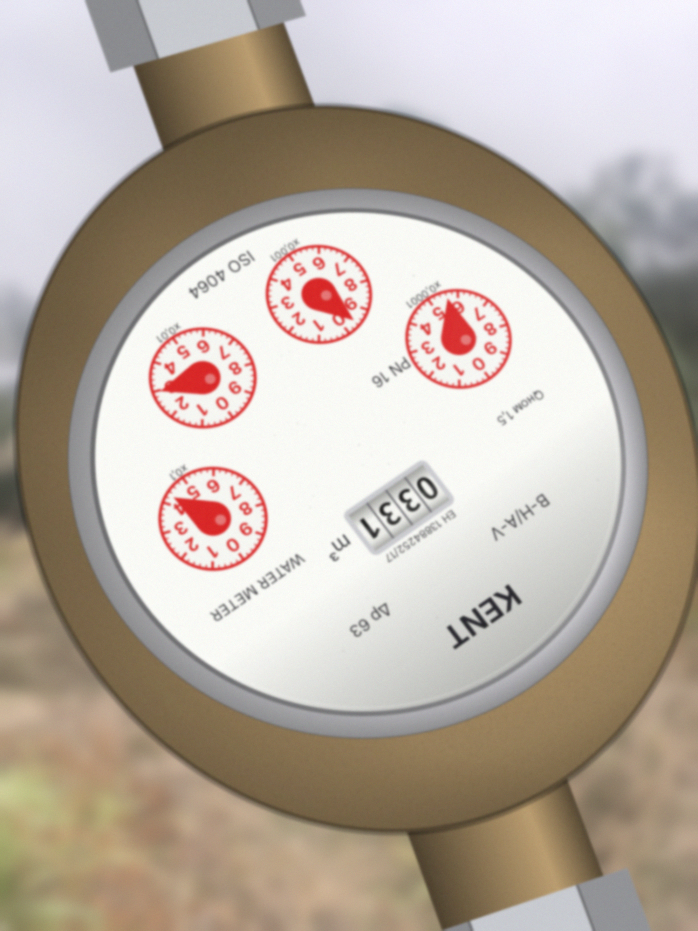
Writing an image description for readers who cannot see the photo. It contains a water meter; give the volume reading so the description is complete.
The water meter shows 331.4295 m³
